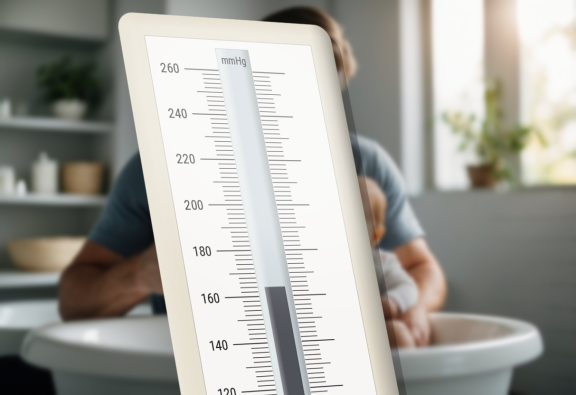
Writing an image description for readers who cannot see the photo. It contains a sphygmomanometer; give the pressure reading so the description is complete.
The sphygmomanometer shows 164 mmHg
